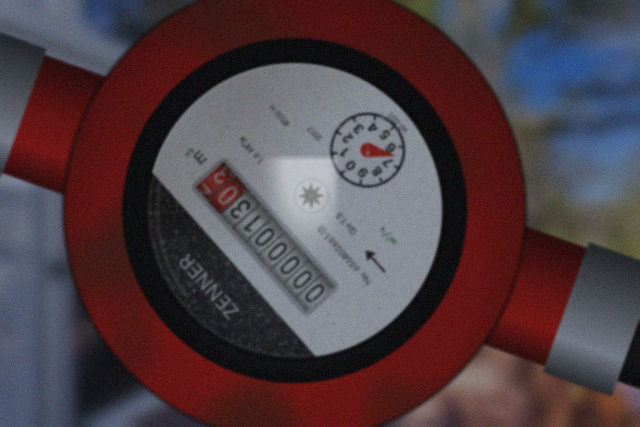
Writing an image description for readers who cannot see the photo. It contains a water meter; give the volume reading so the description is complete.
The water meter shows 13.026 m³
